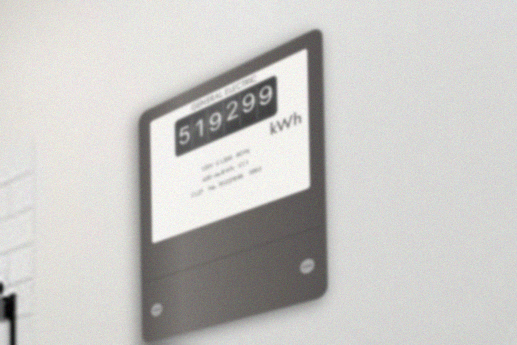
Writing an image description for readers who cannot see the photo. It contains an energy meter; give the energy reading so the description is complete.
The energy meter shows 519299 kWh
